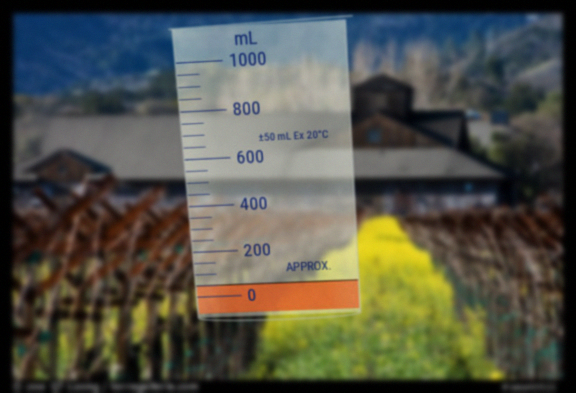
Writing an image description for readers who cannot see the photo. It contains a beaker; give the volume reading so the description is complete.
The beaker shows 50 mL
